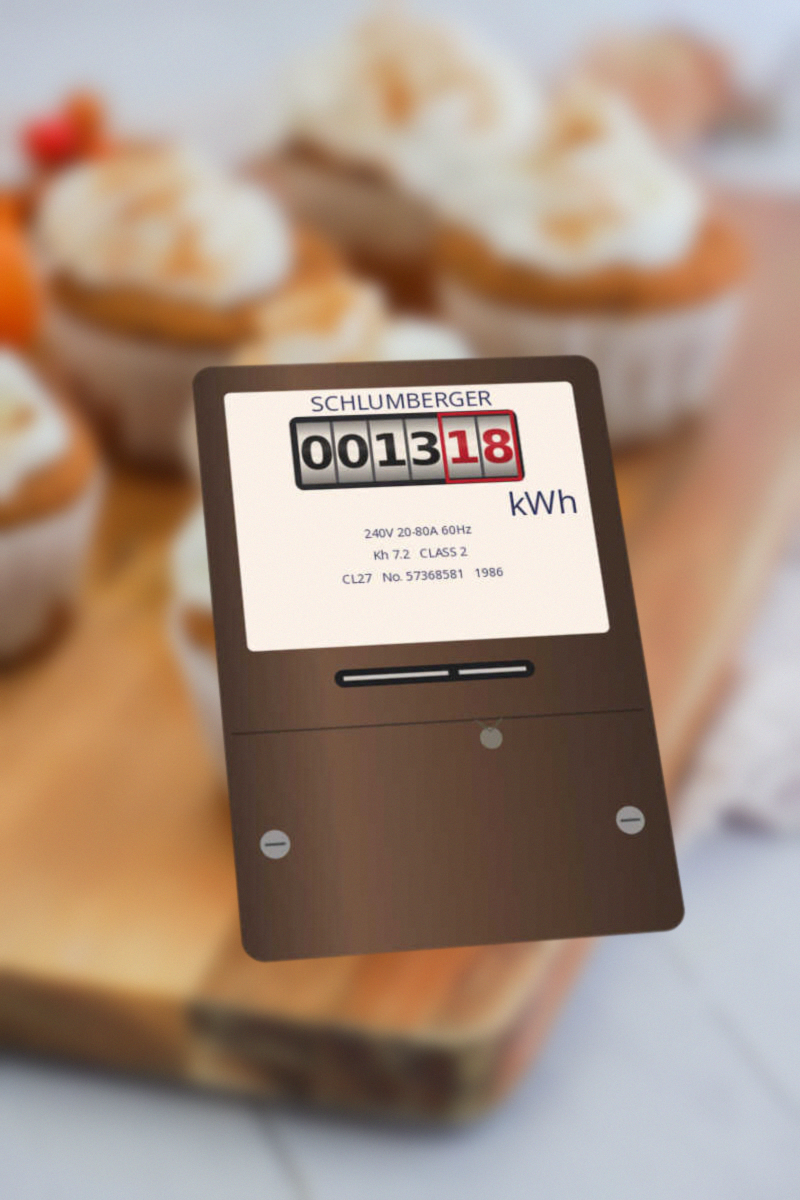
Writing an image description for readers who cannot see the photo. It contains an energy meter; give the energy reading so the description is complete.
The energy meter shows 13.18 kWh
